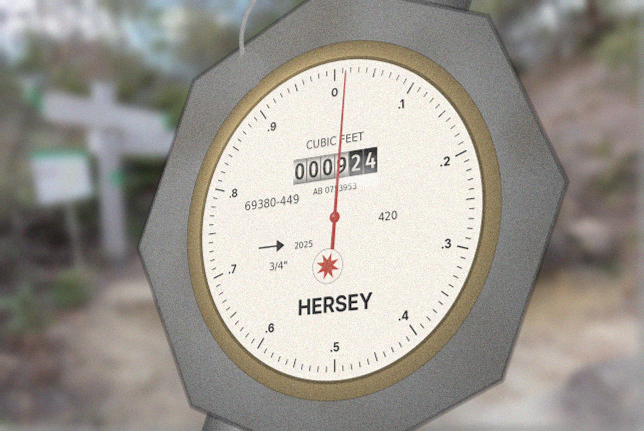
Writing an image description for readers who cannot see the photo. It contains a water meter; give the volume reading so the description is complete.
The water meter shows 924.01 ft³
